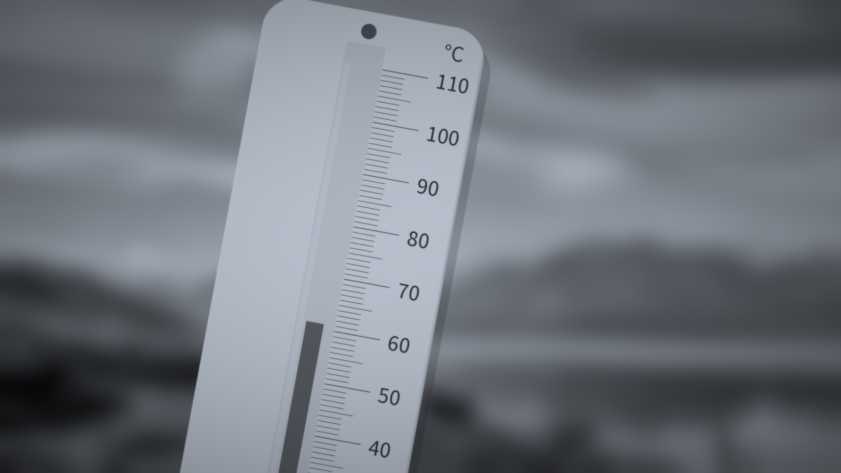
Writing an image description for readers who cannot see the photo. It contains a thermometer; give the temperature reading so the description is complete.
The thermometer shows 61 °C
